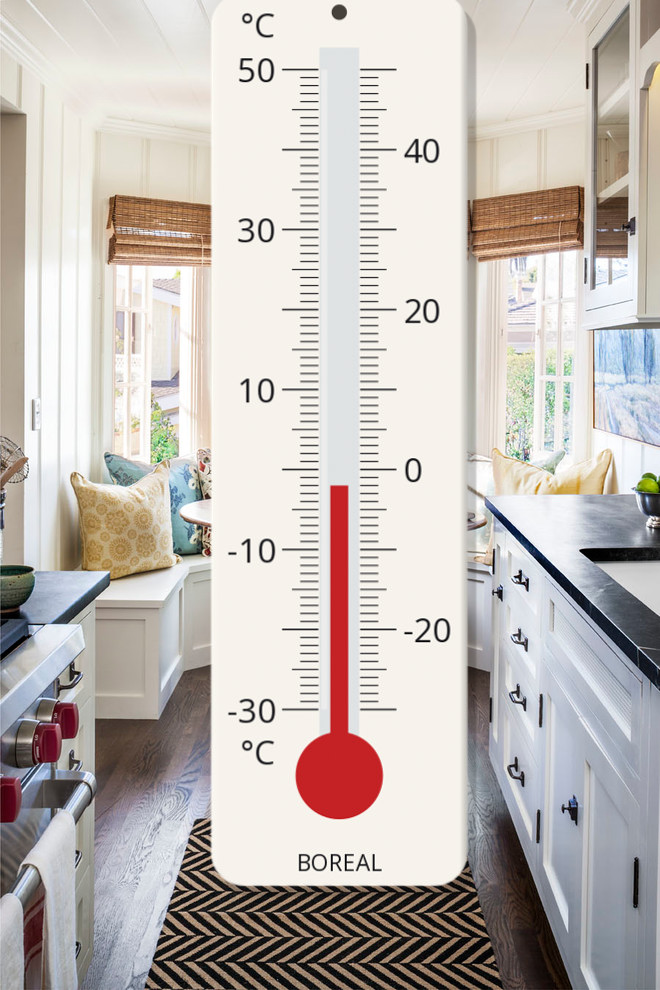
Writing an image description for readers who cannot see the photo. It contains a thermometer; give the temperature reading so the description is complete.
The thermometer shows -2 °C
